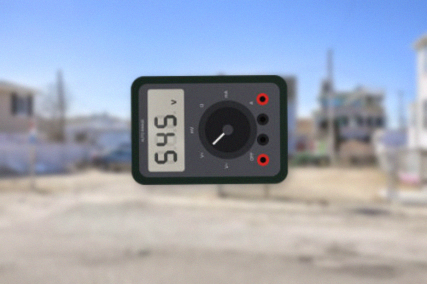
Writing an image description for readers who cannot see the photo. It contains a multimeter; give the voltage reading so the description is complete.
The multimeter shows 545 V
